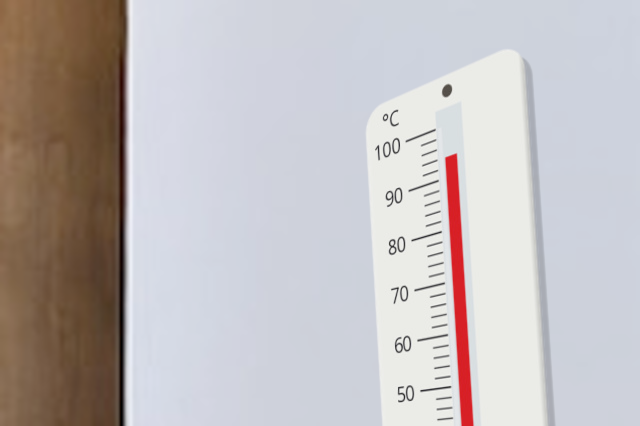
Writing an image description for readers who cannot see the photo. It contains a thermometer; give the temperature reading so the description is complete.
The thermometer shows 94 °C
